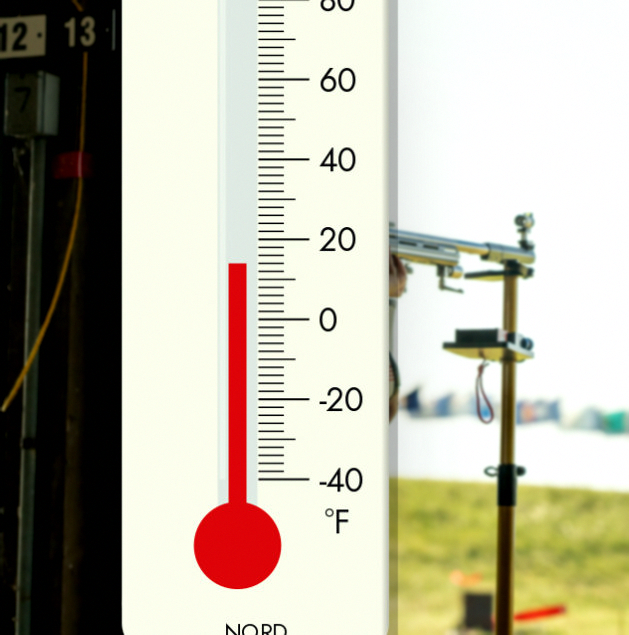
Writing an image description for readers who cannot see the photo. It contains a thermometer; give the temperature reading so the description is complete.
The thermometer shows 14 °F
